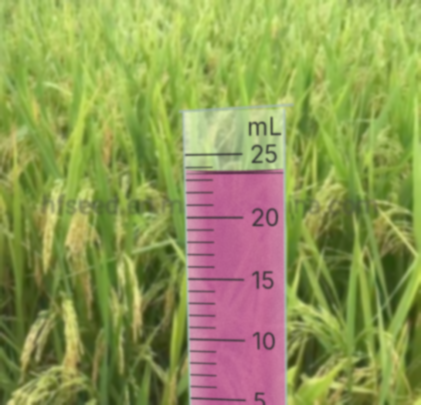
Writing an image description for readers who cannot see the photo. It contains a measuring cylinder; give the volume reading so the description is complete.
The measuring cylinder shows 23.5 mL
